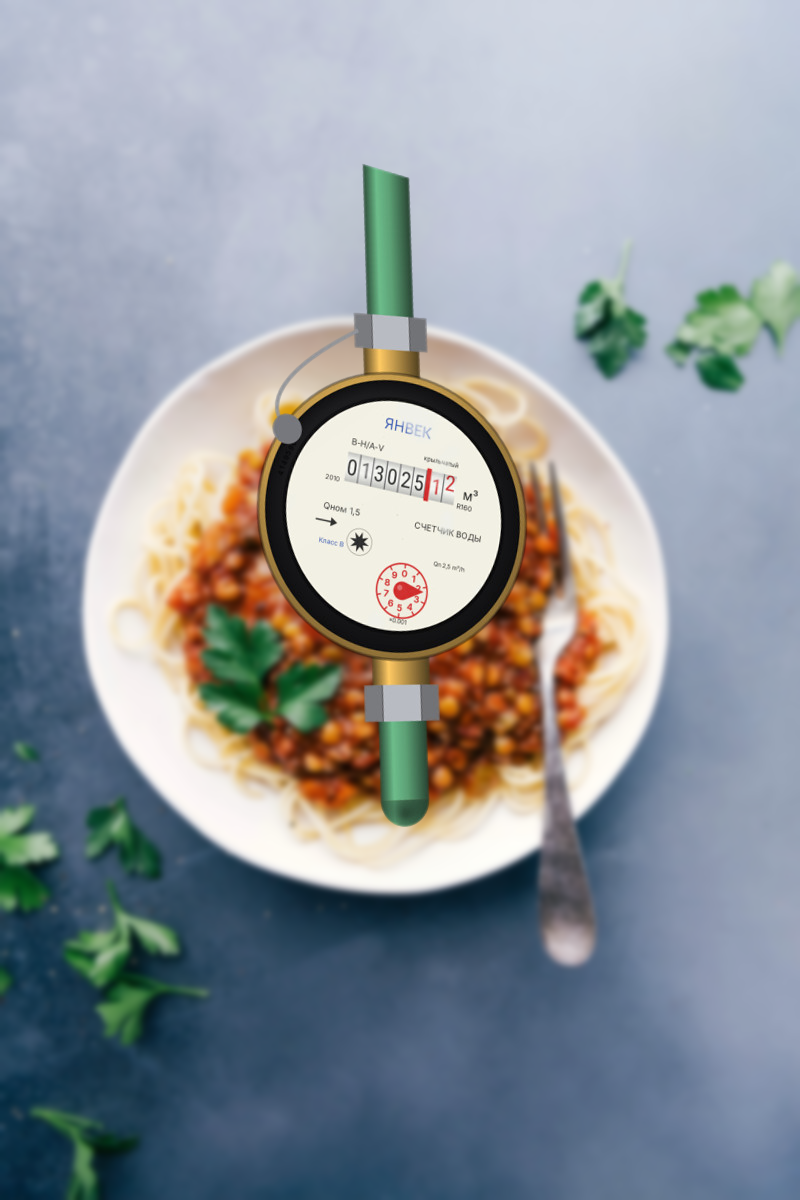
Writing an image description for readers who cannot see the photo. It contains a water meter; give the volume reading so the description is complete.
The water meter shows 13025.122 m³
